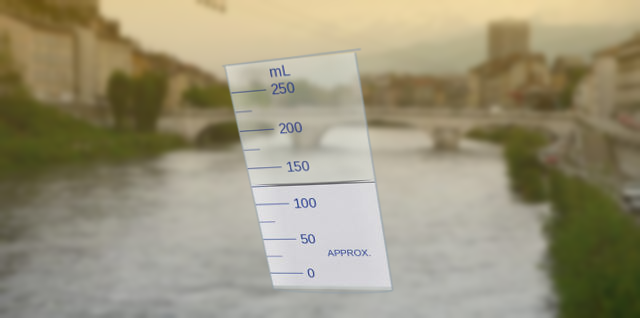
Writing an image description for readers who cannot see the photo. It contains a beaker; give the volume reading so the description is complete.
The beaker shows 125 mL
